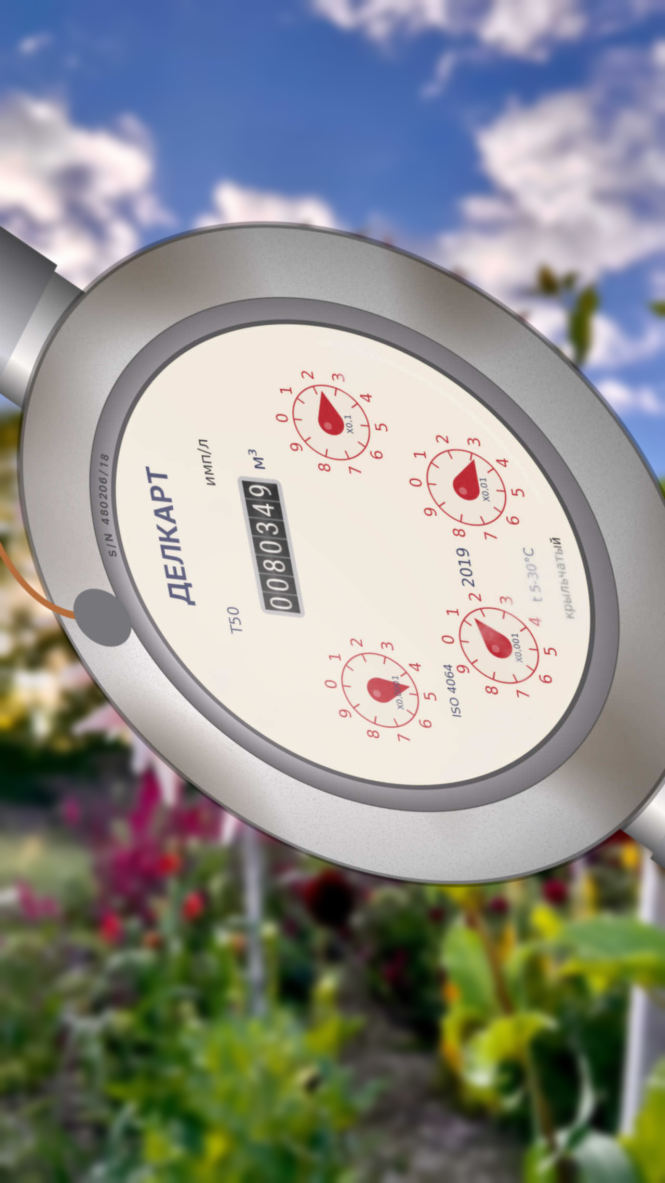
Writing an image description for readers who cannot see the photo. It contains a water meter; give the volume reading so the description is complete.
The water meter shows 80349.2314 m³
